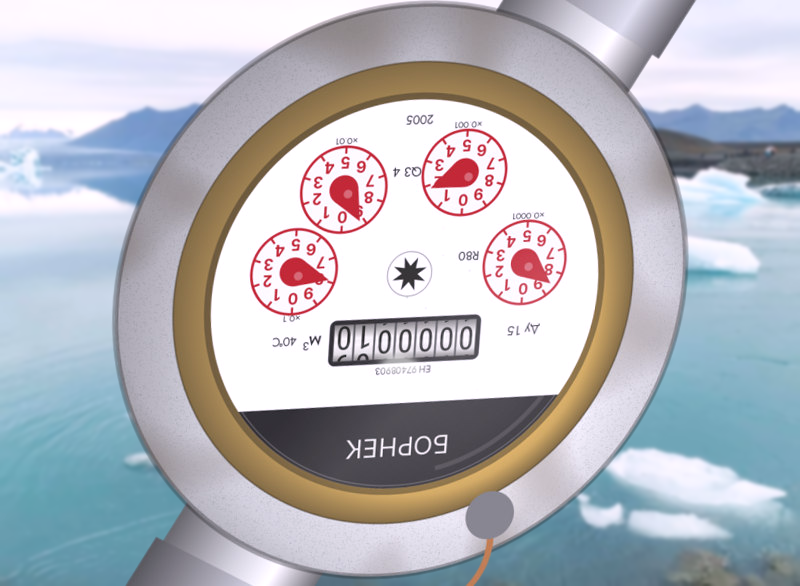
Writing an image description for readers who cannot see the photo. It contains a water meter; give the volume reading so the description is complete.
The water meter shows 9.7918 m³
